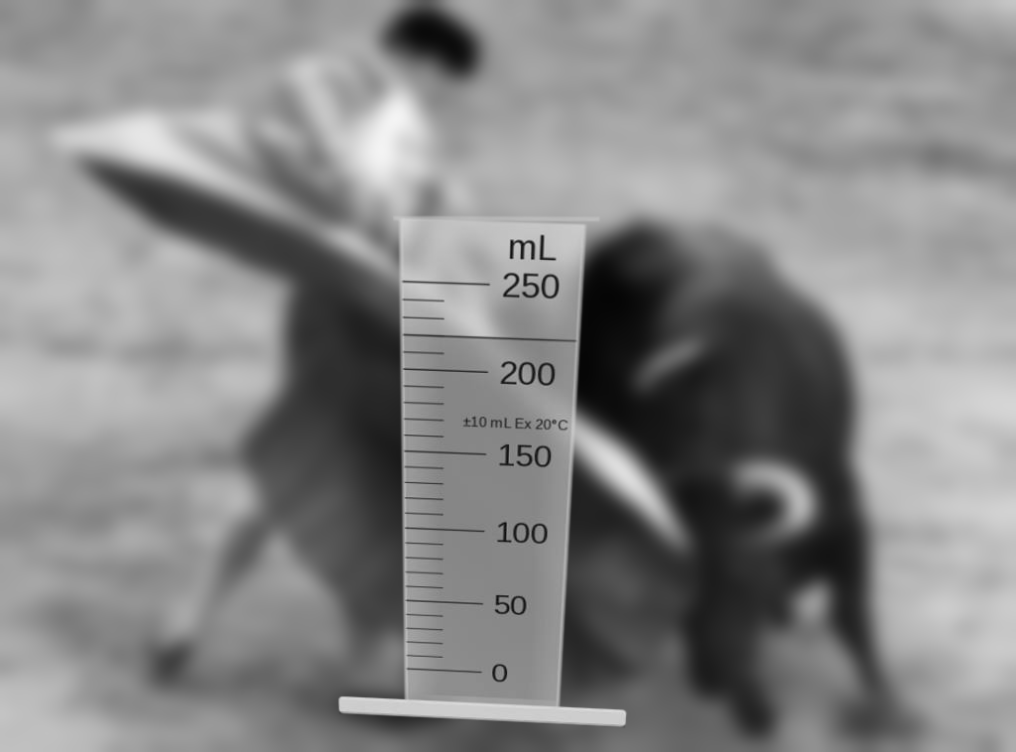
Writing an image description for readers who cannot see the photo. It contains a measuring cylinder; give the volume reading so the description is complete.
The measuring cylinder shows 220 mL
